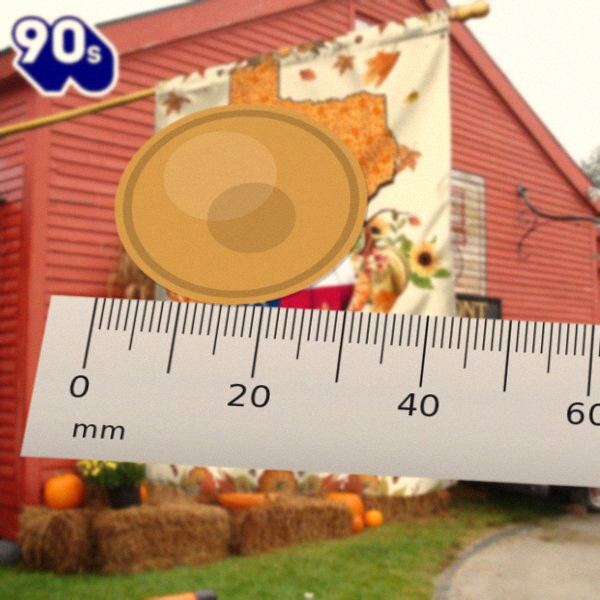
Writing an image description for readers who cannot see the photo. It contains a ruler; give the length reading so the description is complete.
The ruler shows 31 mm
